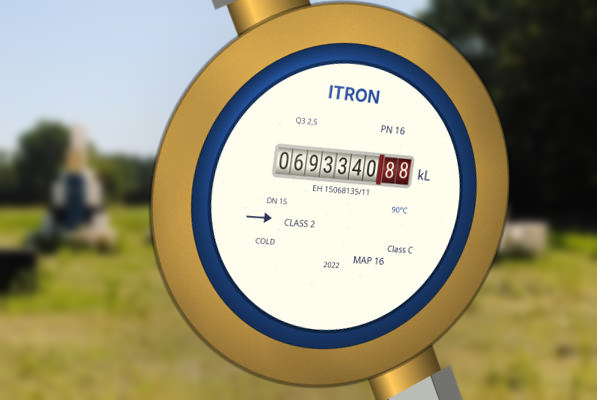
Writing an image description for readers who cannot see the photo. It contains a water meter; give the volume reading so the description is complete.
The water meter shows 693340.88 kL
